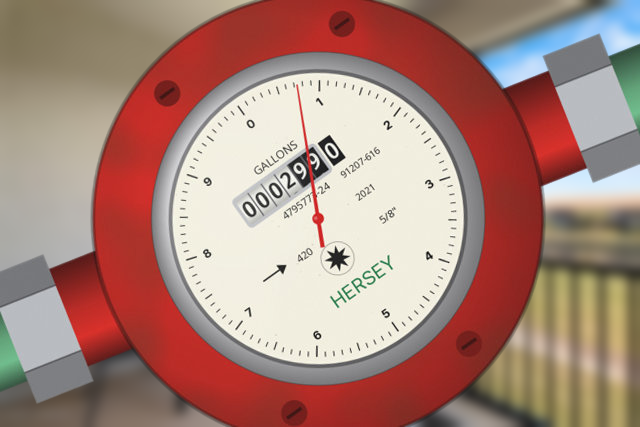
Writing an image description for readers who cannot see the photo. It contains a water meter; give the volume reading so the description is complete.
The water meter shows 2990.7 gal
